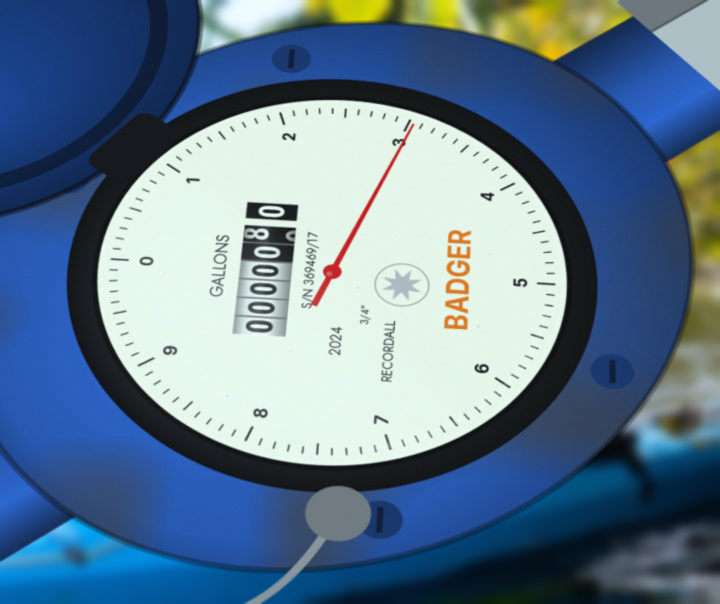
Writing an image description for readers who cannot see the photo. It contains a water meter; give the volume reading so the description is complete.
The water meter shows 83.0 gal
